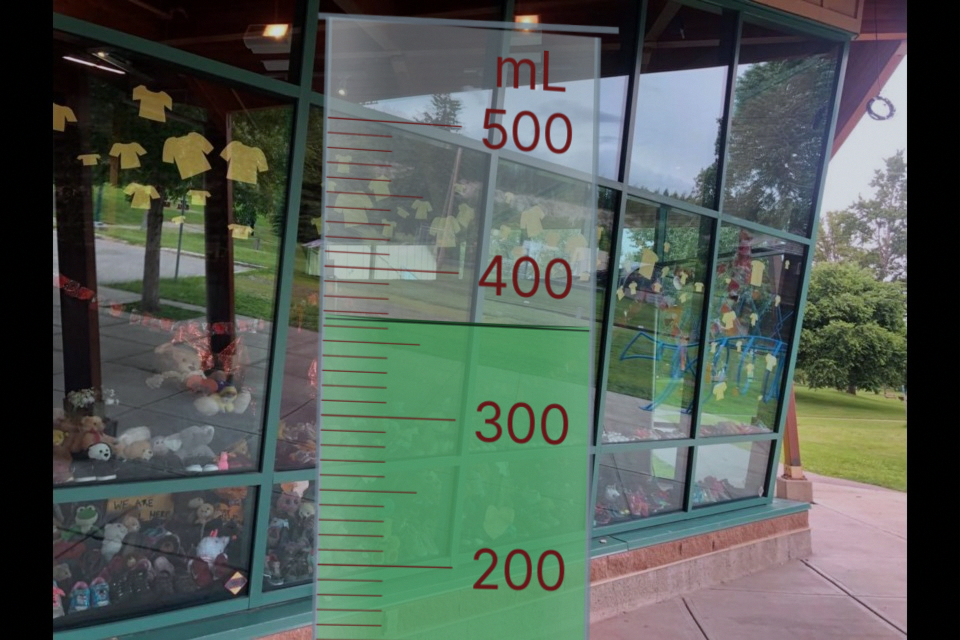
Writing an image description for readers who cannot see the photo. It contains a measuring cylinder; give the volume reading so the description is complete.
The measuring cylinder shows 365 mL
